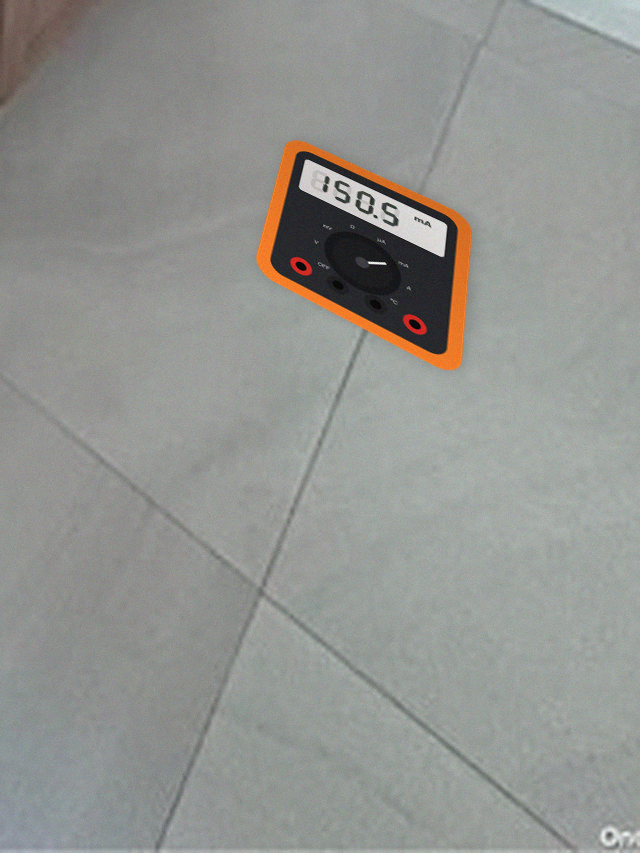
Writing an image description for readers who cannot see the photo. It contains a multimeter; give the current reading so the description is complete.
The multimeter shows 150.5 mA
